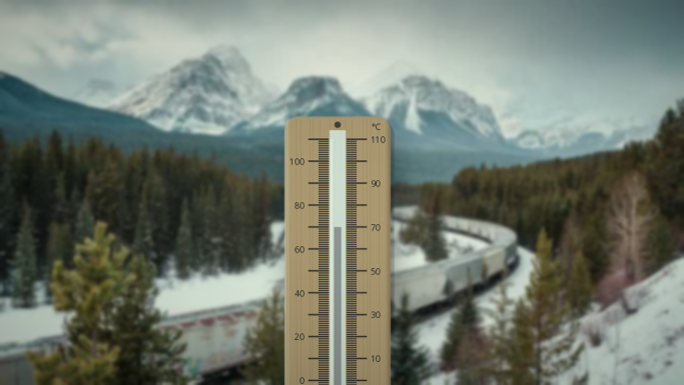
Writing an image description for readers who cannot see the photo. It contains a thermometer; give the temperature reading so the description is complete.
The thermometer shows 70 °C
